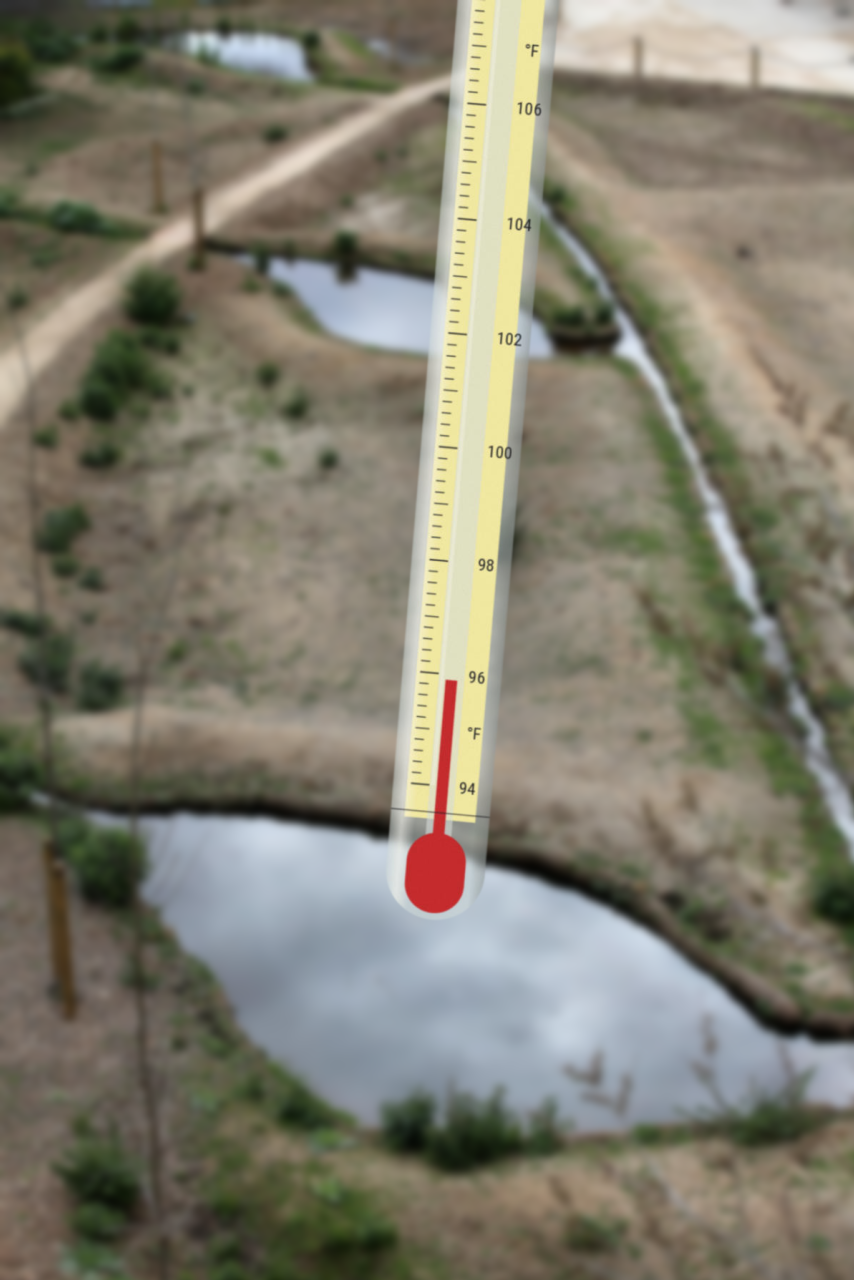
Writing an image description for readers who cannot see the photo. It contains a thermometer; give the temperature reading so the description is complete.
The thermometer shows 95.9 °F
